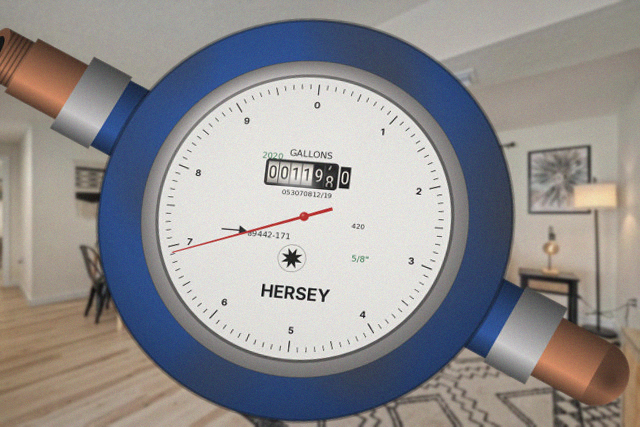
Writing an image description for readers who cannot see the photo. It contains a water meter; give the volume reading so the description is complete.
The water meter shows 11976.9 gal
